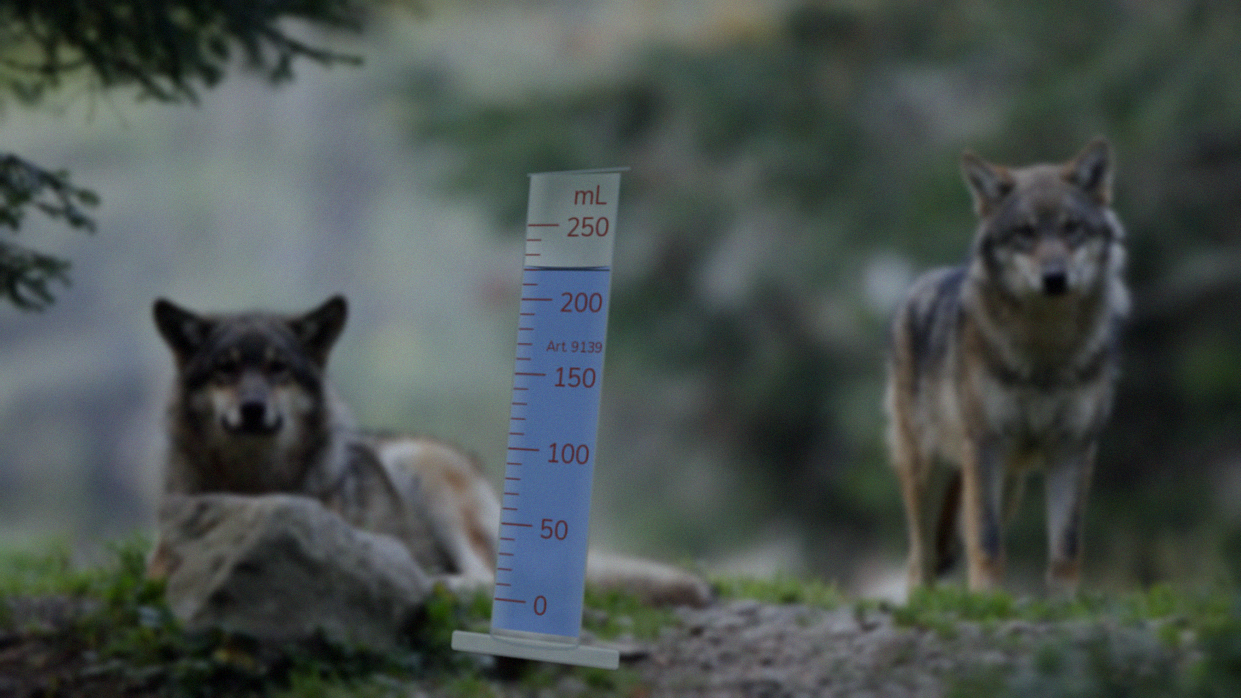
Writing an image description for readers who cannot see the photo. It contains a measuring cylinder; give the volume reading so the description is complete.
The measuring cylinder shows 220 mL
